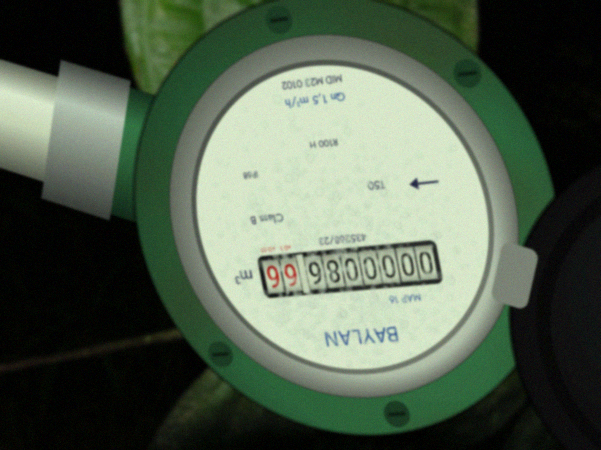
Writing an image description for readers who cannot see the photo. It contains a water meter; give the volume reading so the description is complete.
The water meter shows 86.66 m³
